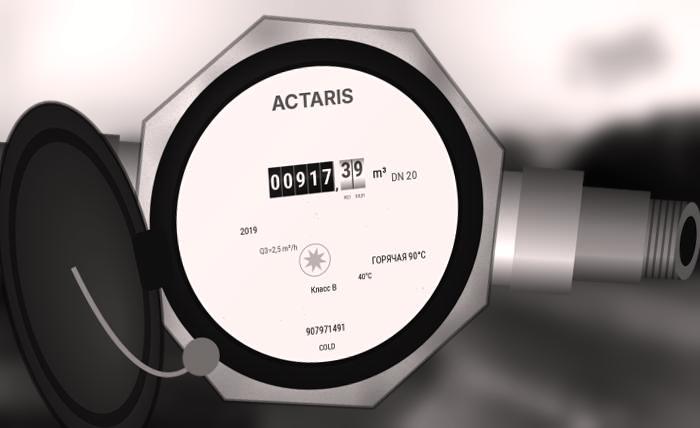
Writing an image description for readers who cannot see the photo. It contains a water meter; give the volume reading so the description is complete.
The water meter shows 917.39 m³
